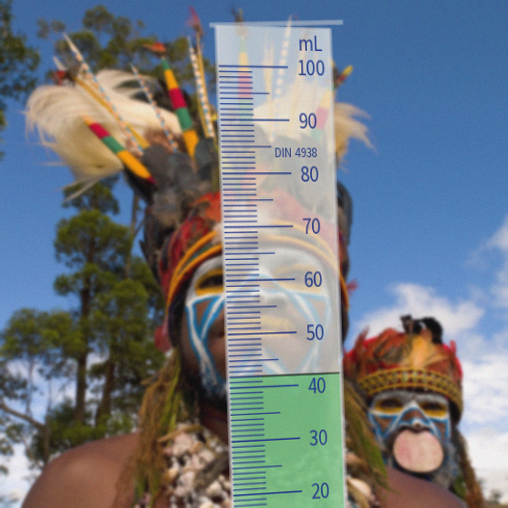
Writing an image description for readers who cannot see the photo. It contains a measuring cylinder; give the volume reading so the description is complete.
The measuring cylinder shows 42 mL
